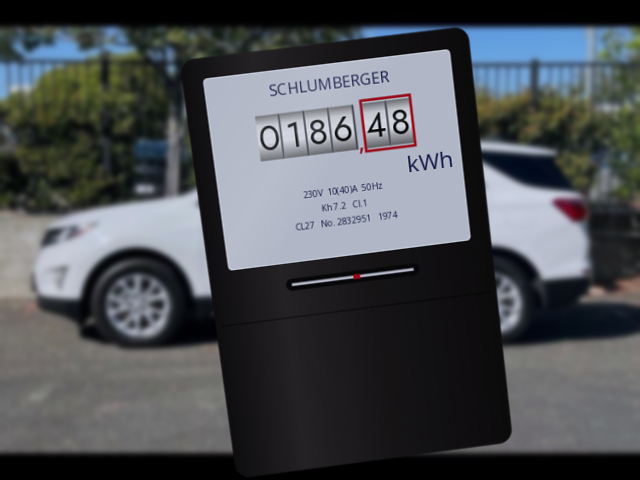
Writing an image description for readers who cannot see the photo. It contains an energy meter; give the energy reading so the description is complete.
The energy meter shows 186.48 kWh
